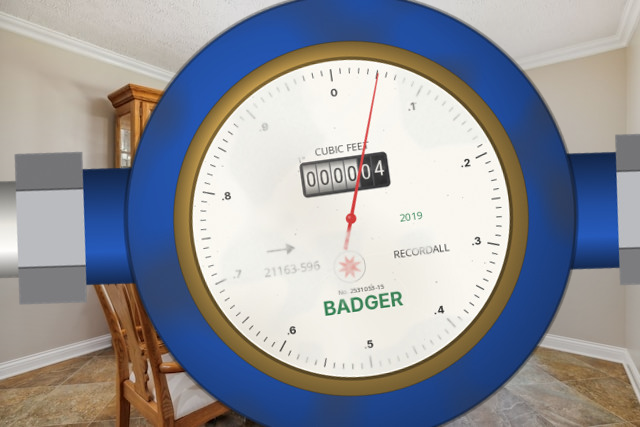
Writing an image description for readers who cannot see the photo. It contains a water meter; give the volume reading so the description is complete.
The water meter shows 4.05 ft³
